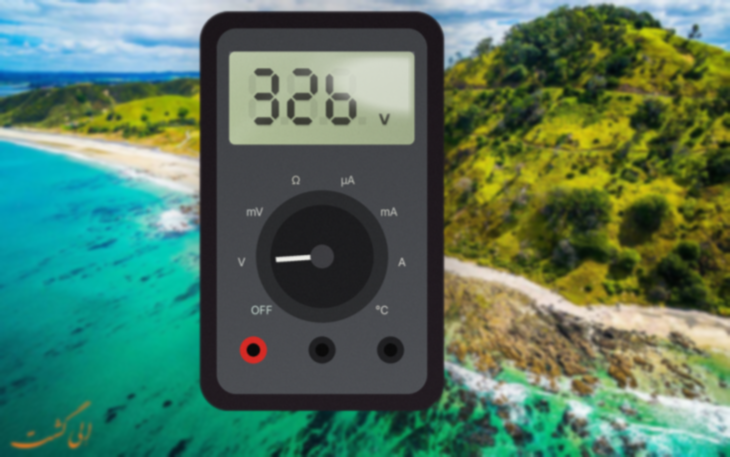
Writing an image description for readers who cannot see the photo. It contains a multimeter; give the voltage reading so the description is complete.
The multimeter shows 326 V
